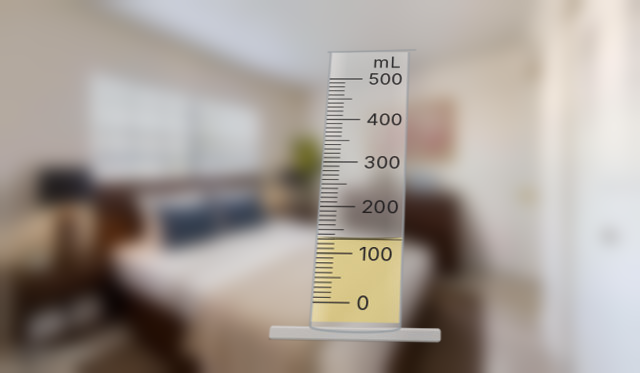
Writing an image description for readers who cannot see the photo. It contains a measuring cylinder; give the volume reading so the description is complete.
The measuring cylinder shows 130 mL
